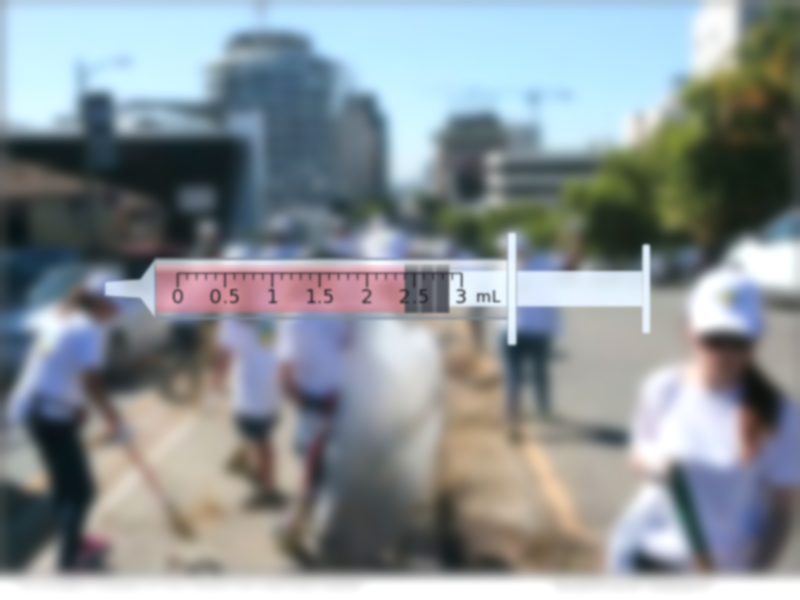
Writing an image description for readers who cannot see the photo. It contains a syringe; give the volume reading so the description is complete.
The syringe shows 2.4 mL
